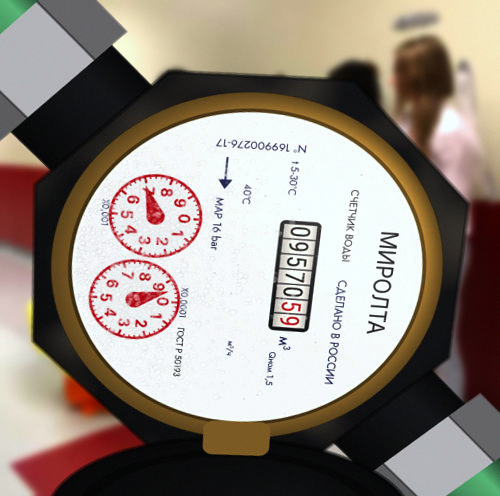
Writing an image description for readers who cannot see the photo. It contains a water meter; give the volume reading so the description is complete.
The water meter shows 9570.5969 m³
